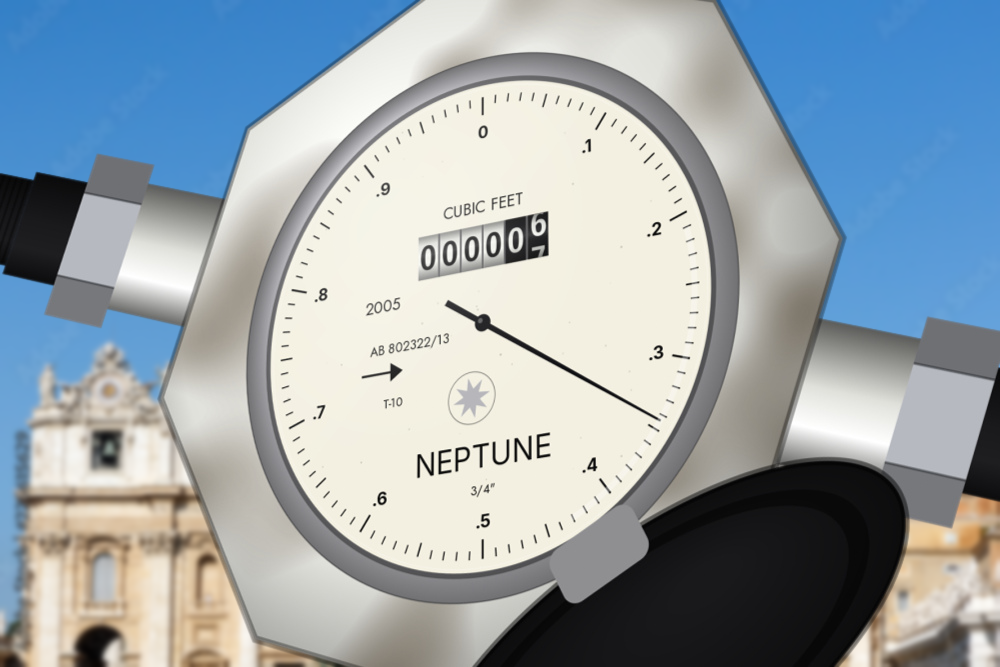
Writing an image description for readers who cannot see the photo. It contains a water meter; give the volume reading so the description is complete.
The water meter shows 6.34 ft³
